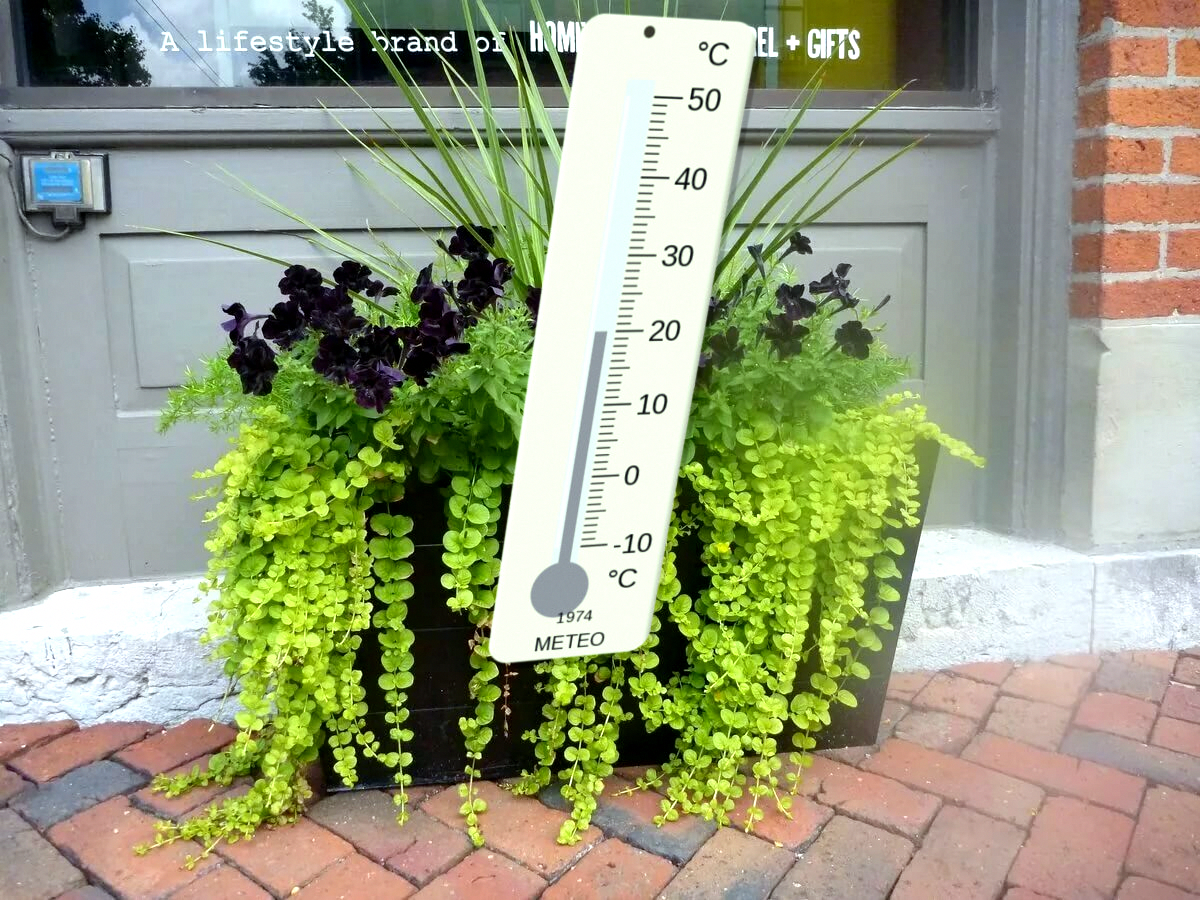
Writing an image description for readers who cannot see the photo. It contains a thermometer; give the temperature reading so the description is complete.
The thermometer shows 20 °C
